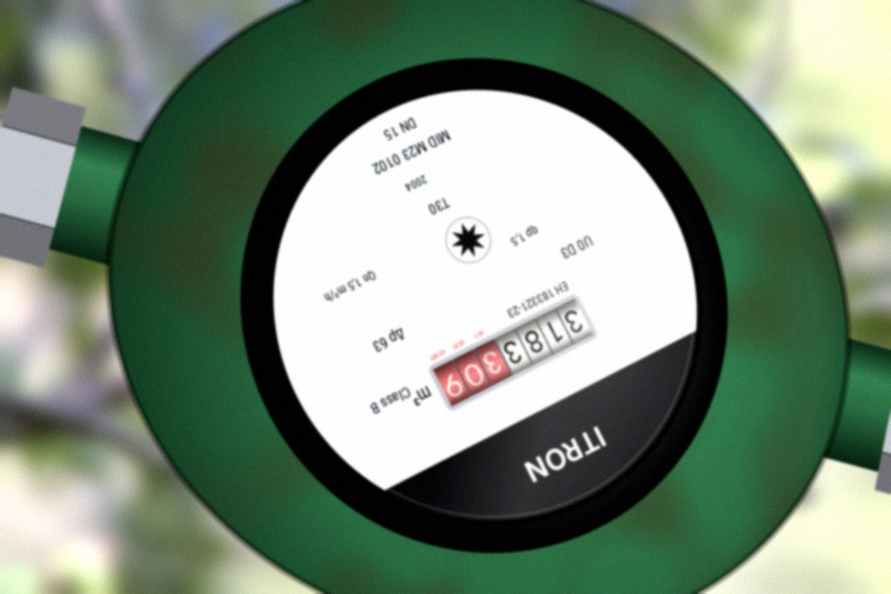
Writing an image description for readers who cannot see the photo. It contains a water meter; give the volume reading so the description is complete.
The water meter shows 3183.309 m³
